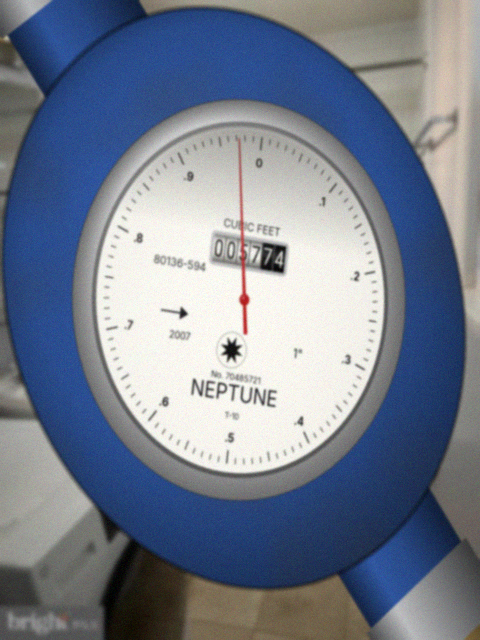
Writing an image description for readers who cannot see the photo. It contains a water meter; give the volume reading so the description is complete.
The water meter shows 5773.97 ft³
